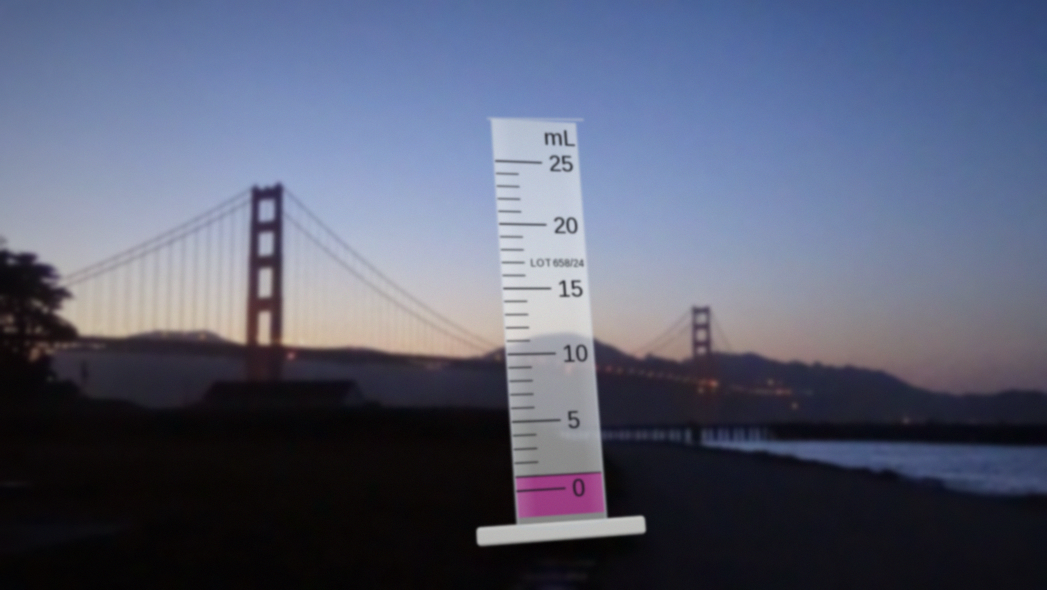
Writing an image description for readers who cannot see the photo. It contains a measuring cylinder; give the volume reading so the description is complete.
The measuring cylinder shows 1 mL
